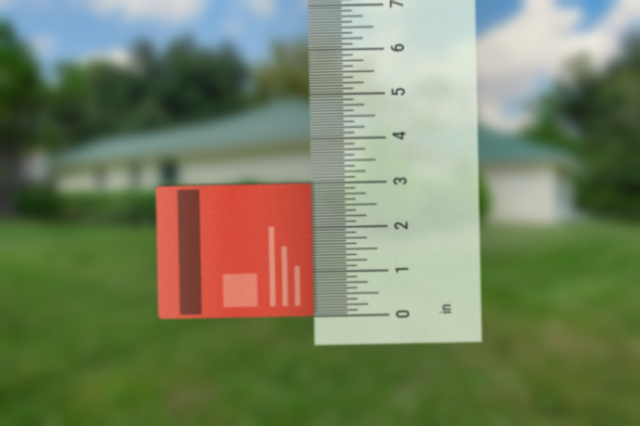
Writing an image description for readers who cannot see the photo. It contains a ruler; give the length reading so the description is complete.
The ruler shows 3 in
